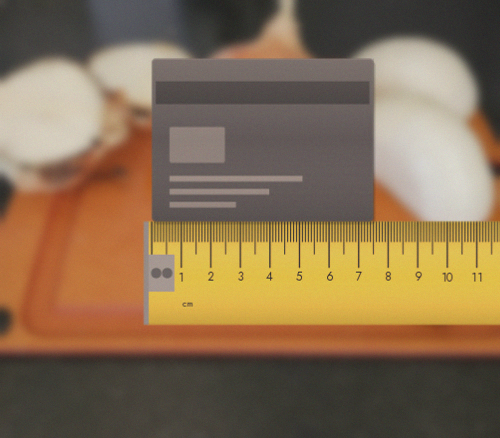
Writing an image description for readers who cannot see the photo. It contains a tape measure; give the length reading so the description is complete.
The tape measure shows 7.5 cm
